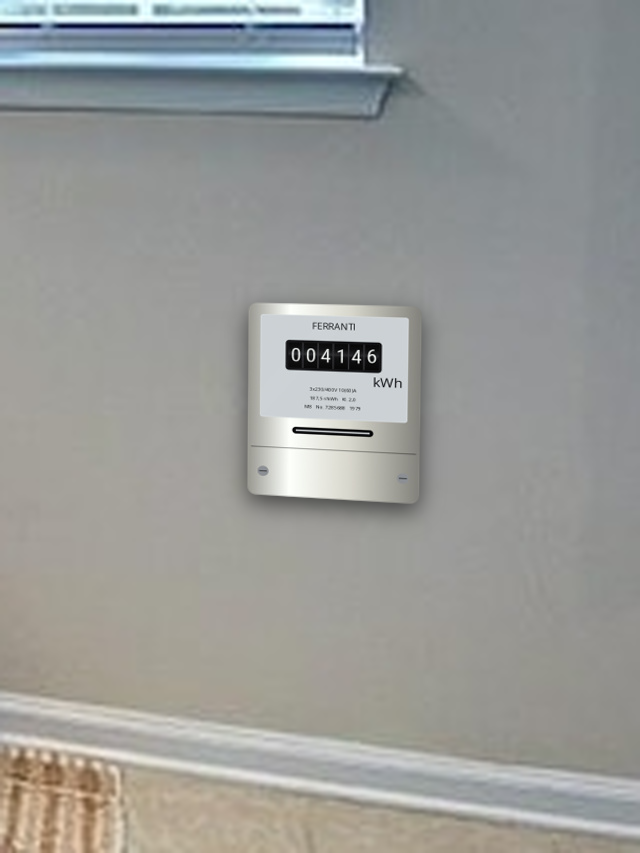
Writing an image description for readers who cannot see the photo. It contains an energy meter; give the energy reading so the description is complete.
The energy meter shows 4146 kWh
